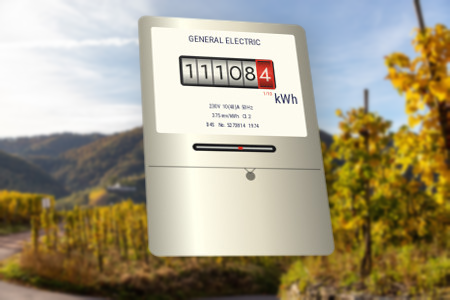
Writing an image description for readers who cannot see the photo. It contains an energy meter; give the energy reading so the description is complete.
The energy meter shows 11108.4 kWh
